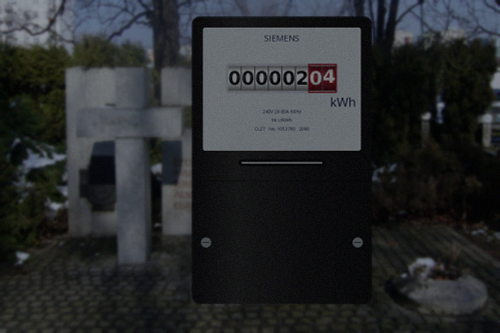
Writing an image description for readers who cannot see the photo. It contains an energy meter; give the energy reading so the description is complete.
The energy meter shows 2.04 kWh
